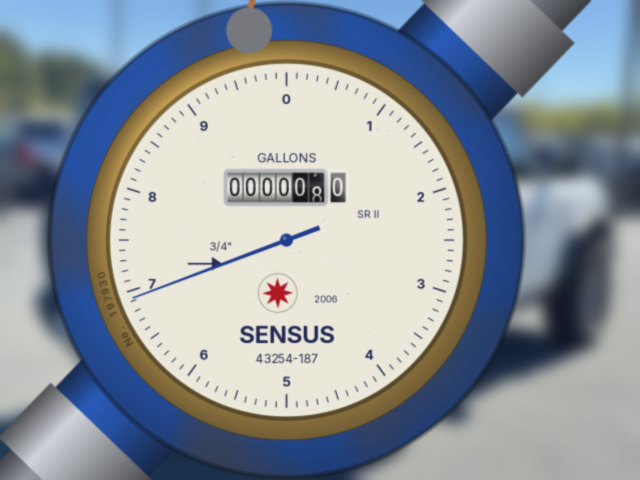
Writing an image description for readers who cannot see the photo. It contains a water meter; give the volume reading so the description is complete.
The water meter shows 76.9 gal
